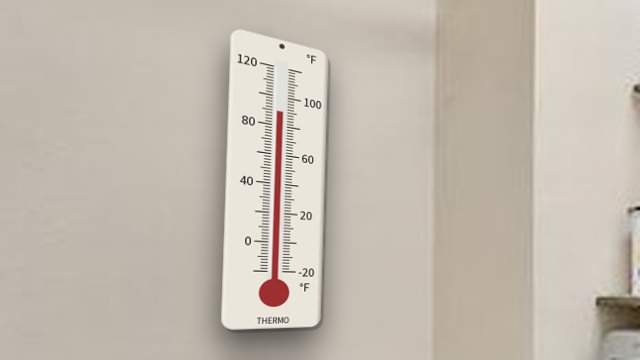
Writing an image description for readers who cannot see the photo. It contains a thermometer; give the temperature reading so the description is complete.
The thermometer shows 90 °F
